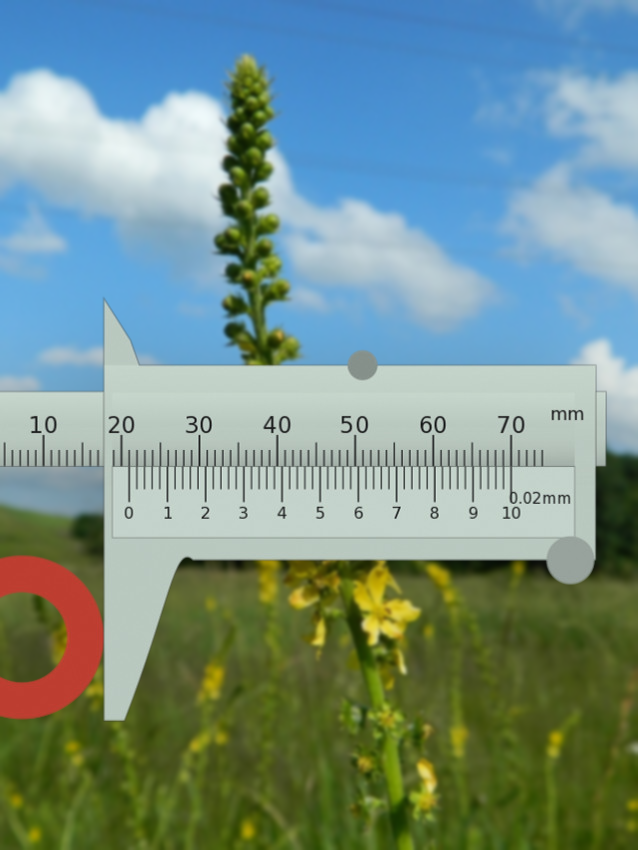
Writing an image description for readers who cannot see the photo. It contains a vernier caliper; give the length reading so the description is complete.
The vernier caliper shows 21.0 mm
